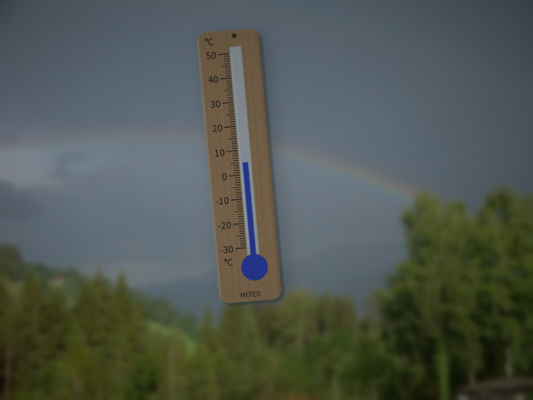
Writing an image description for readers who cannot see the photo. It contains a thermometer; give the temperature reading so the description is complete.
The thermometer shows 5 °C
